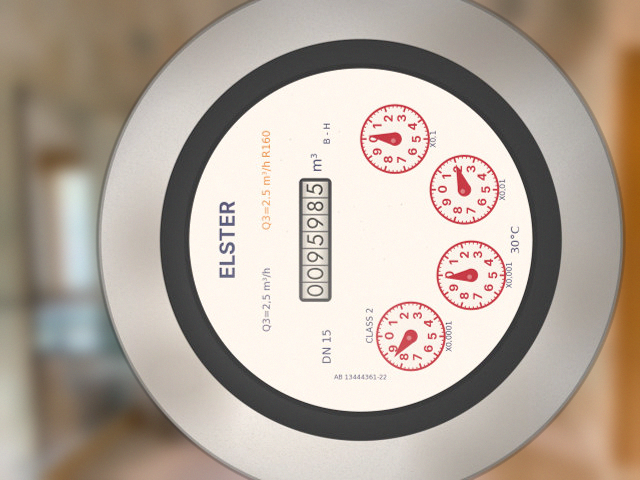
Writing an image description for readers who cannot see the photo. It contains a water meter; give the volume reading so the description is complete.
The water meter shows 95985.0198 m³
